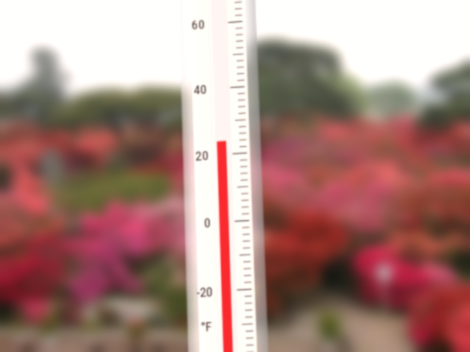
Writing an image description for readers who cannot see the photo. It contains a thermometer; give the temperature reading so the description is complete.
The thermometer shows 24 °F
